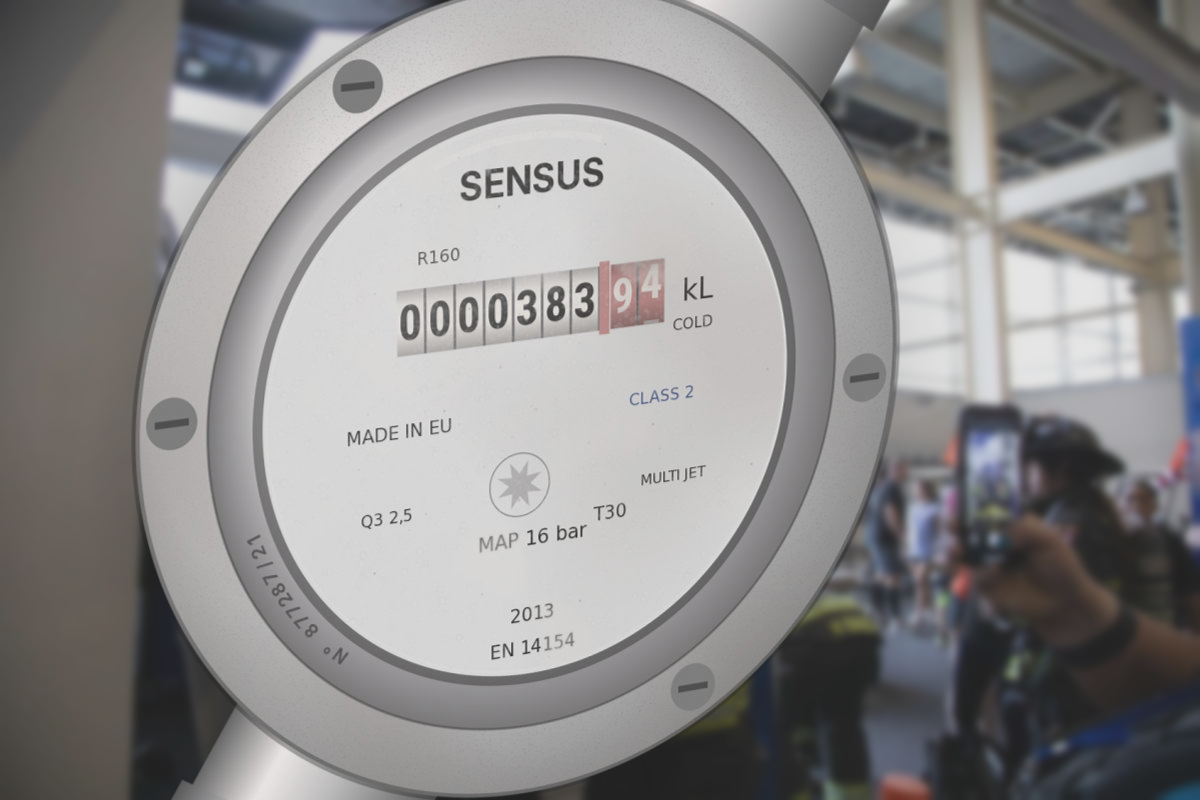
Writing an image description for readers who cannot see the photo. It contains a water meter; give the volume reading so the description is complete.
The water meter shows 383.94 kL
